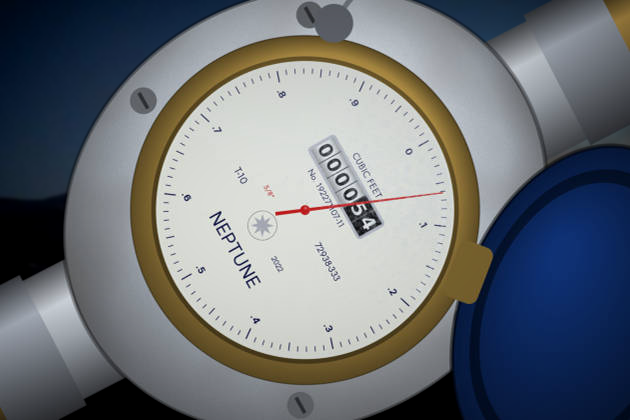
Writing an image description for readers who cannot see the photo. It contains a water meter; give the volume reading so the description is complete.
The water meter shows 54.06 ft³
